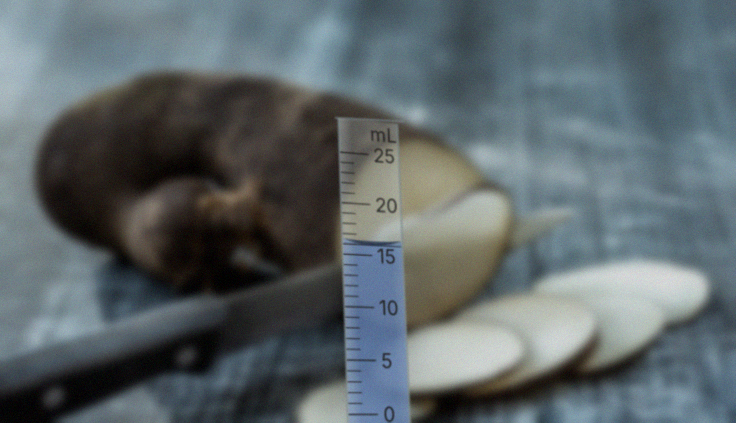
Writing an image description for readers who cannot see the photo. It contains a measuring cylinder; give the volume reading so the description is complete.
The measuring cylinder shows 16 mL
